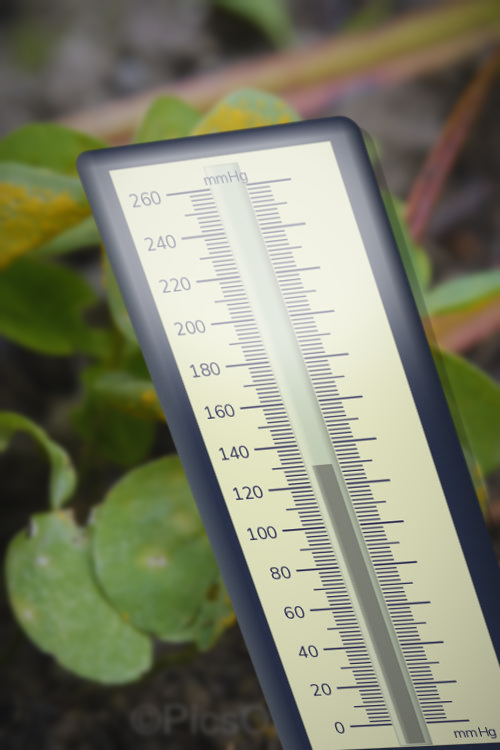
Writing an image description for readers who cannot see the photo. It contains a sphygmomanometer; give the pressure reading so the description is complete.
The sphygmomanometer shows 130 mmHg
